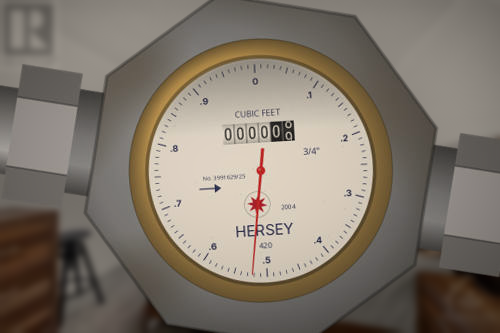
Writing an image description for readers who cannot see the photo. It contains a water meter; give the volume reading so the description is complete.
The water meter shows 8.52 ft³
